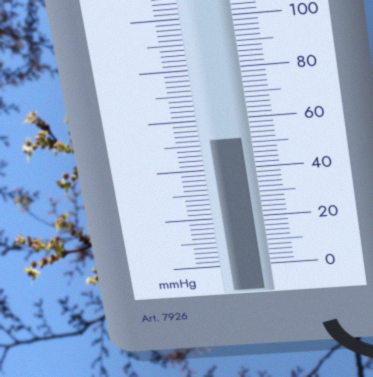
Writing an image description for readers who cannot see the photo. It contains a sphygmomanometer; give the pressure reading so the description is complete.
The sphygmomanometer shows 52 mmHg
